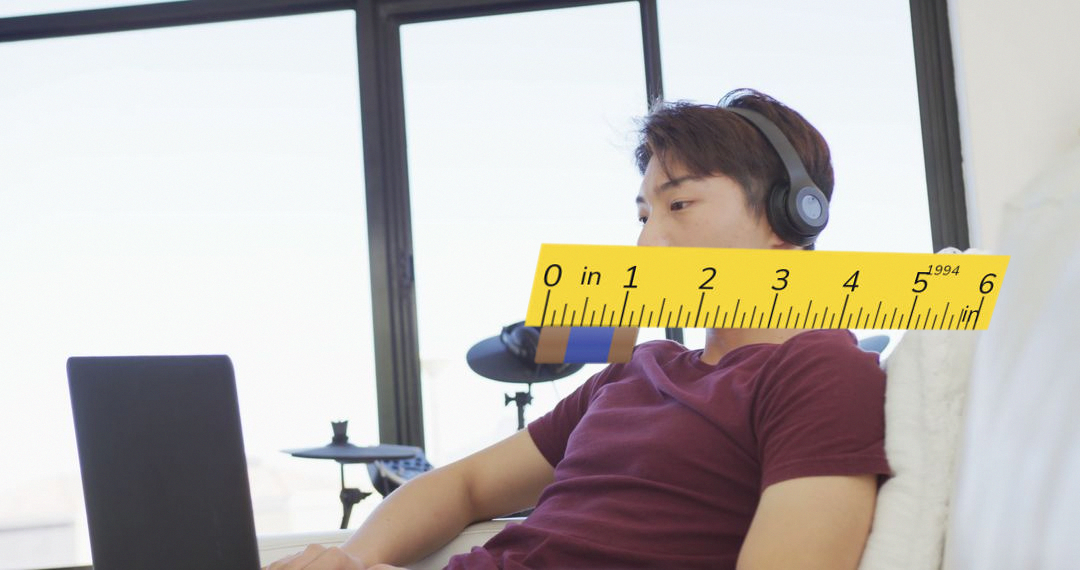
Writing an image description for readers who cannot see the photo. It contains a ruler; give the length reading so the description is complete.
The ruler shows 1.25 in
